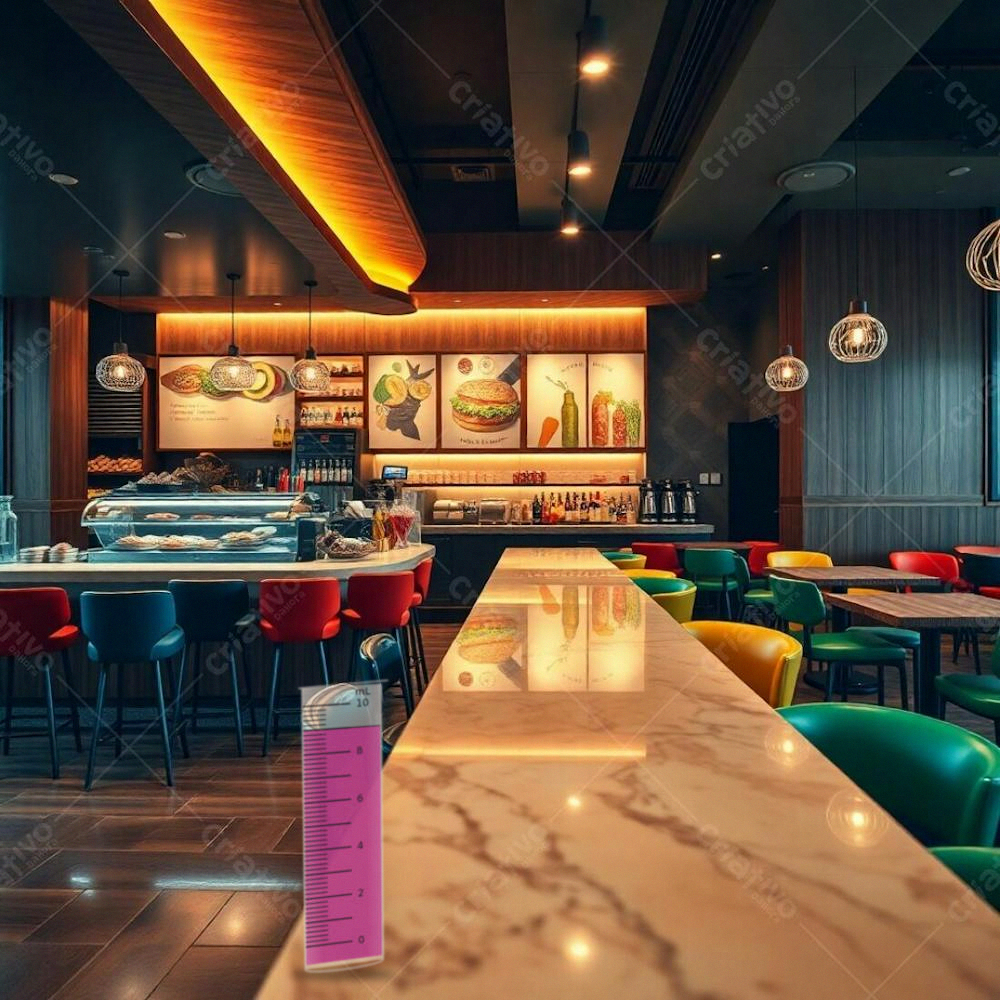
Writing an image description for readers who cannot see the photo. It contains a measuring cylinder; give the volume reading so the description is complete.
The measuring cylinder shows 9 mL
